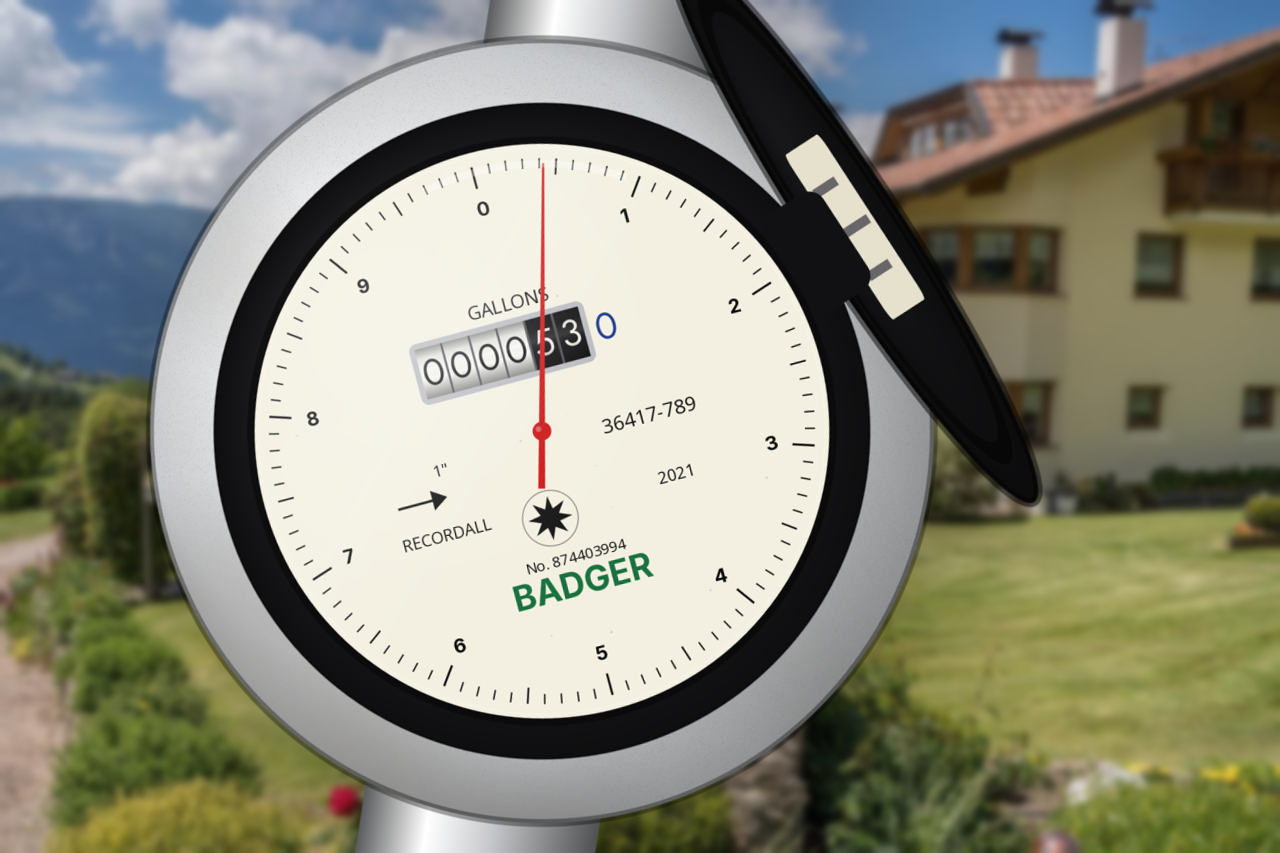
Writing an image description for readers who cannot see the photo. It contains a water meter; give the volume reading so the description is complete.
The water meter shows 530.4 gal
